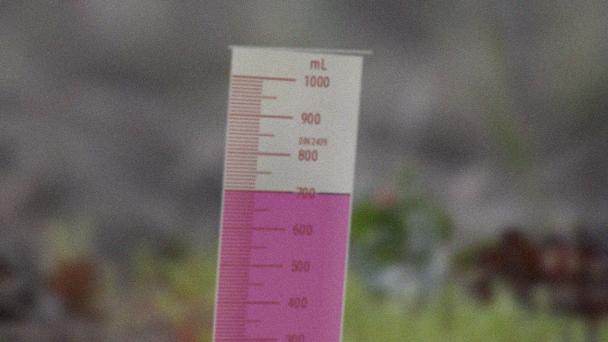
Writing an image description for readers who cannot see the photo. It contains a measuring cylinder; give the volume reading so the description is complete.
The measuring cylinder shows 700 mL
